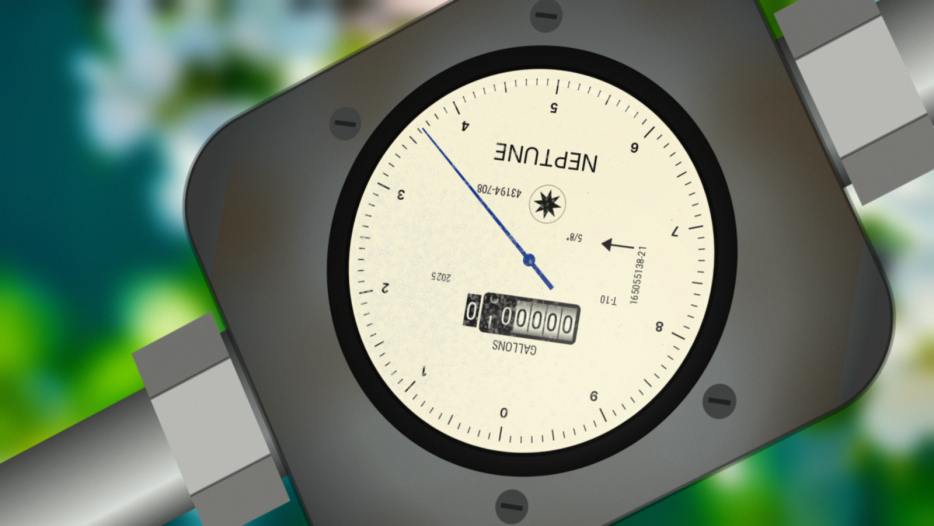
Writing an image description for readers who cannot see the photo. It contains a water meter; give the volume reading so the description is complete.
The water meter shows 13.6 gal
